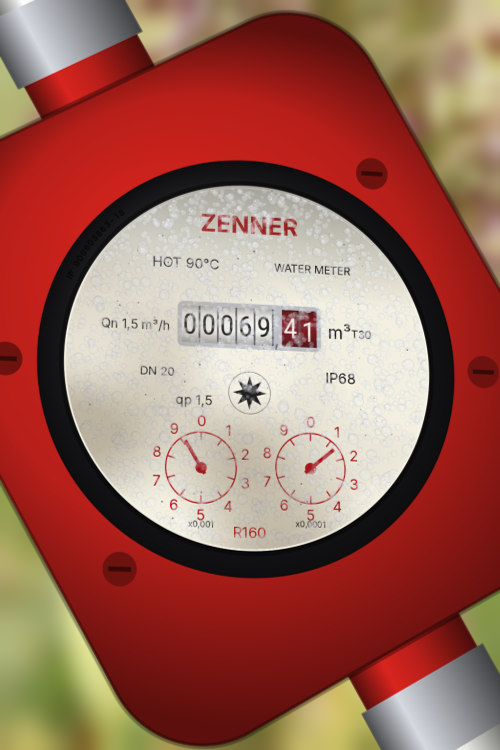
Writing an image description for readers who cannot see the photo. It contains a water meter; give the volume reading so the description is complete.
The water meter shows 69.4091 m³
